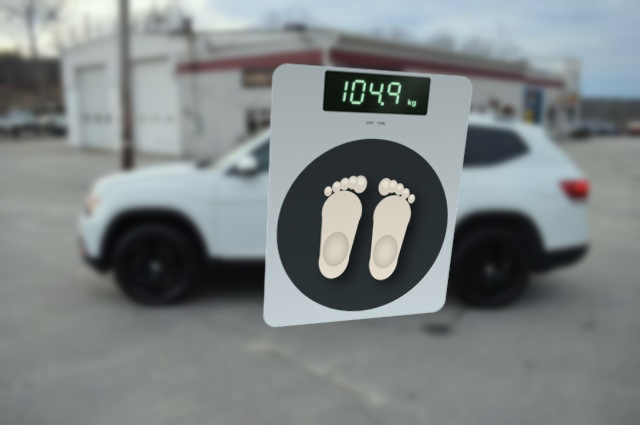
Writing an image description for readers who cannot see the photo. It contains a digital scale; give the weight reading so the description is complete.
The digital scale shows 104.9 kg
